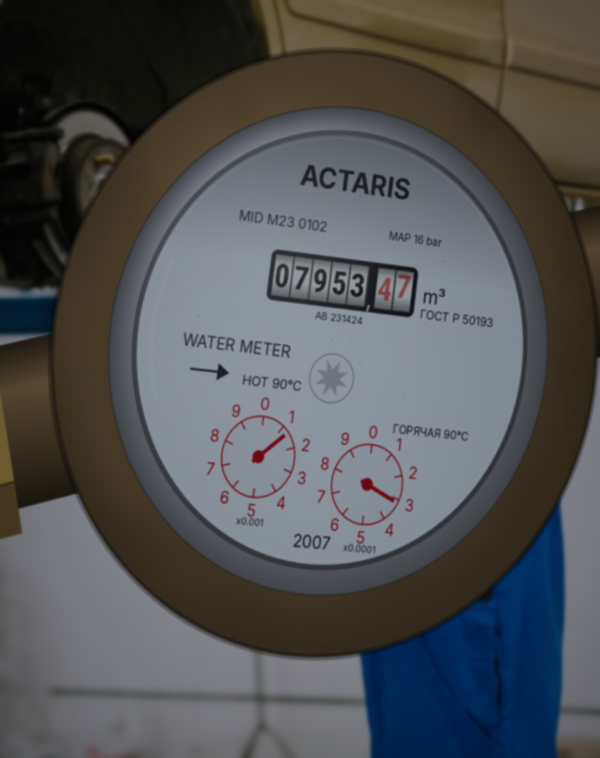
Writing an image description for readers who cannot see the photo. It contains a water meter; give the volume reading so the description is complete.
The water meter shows 7953.4713 m³
